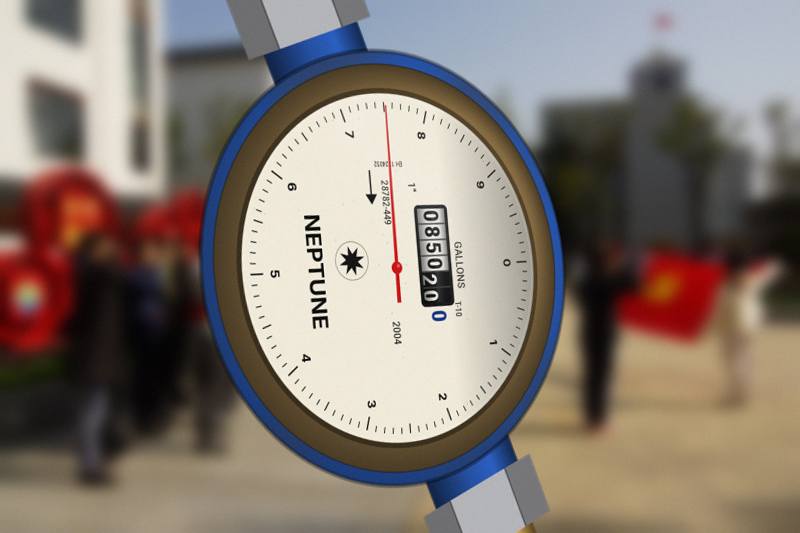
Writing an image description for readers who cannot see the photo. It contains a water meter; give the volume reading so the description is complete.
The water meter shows 850197.5 gal
